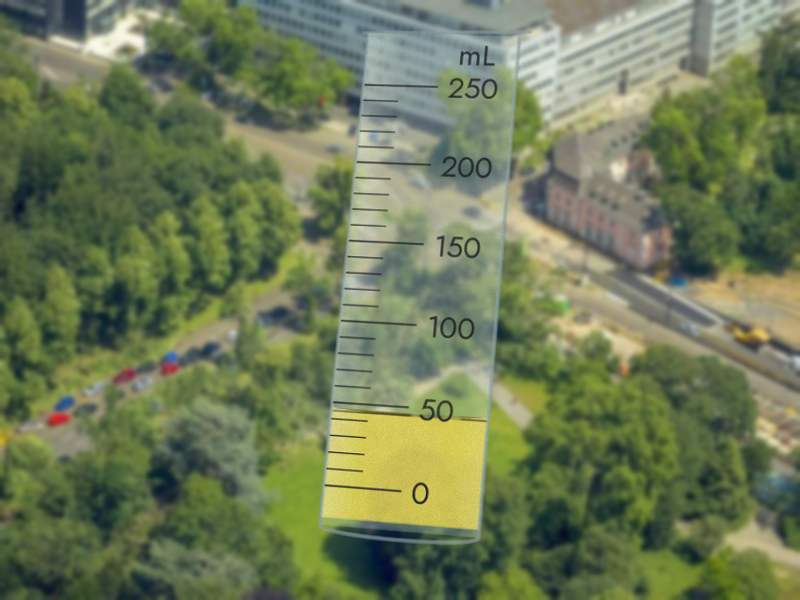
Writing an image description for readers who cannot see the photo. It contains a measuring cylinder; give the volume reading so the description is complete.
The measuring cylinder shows 45 mL
